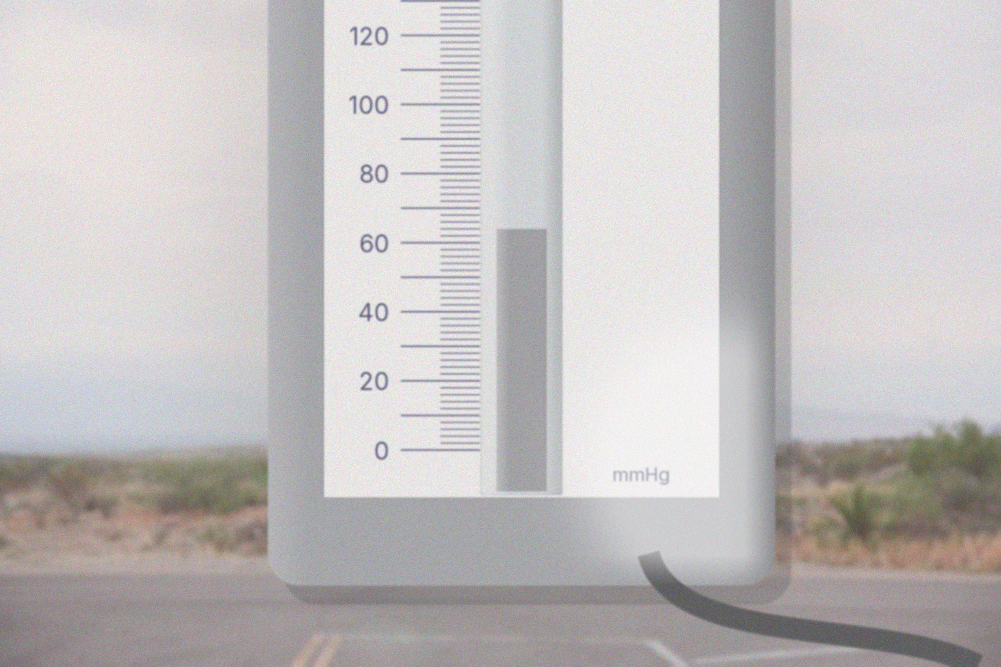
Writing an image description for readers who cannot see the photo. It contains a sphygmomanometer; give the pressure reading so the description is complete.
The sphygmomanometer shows 64 mmHg
